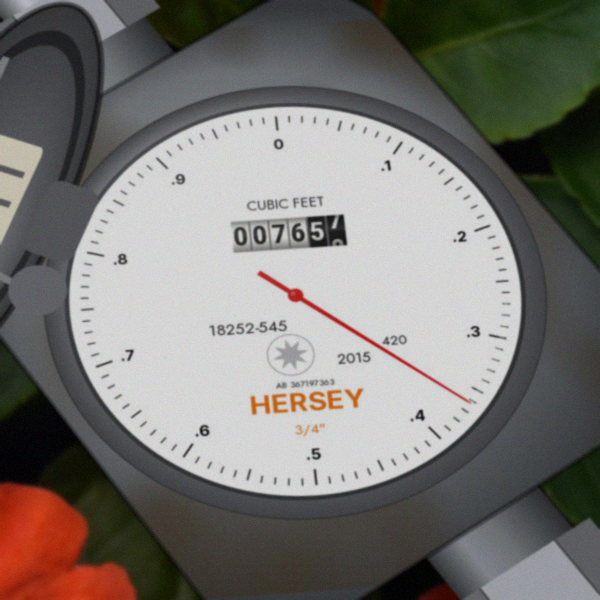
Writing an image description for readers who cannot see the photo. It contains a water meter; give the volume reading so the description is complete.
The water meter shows 7657.36 ft³
